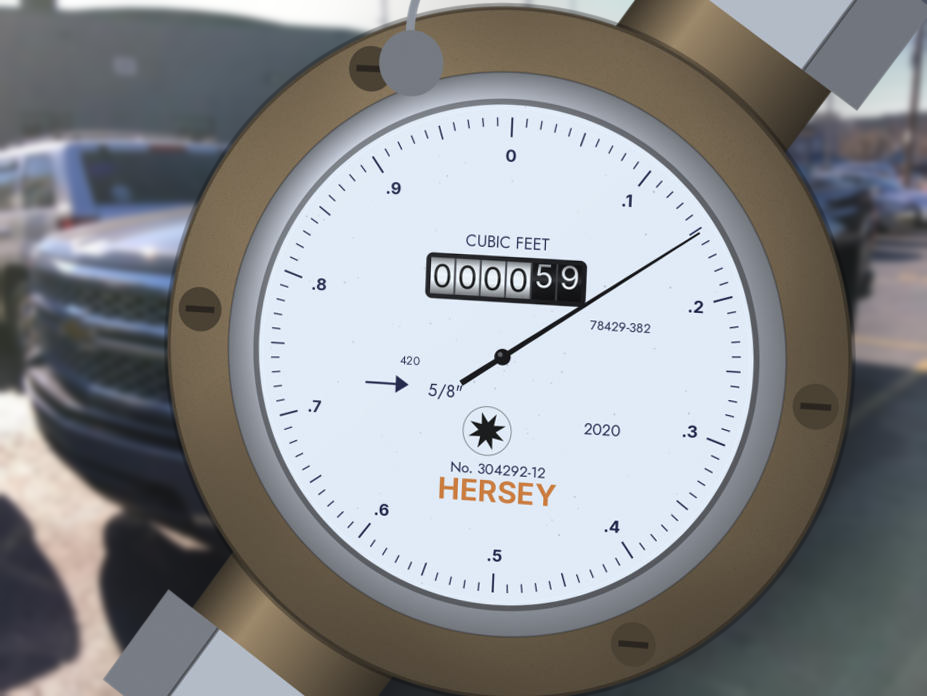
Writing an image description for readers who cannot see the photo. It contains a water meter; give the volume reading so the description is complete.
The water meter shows 59.15 ft³
